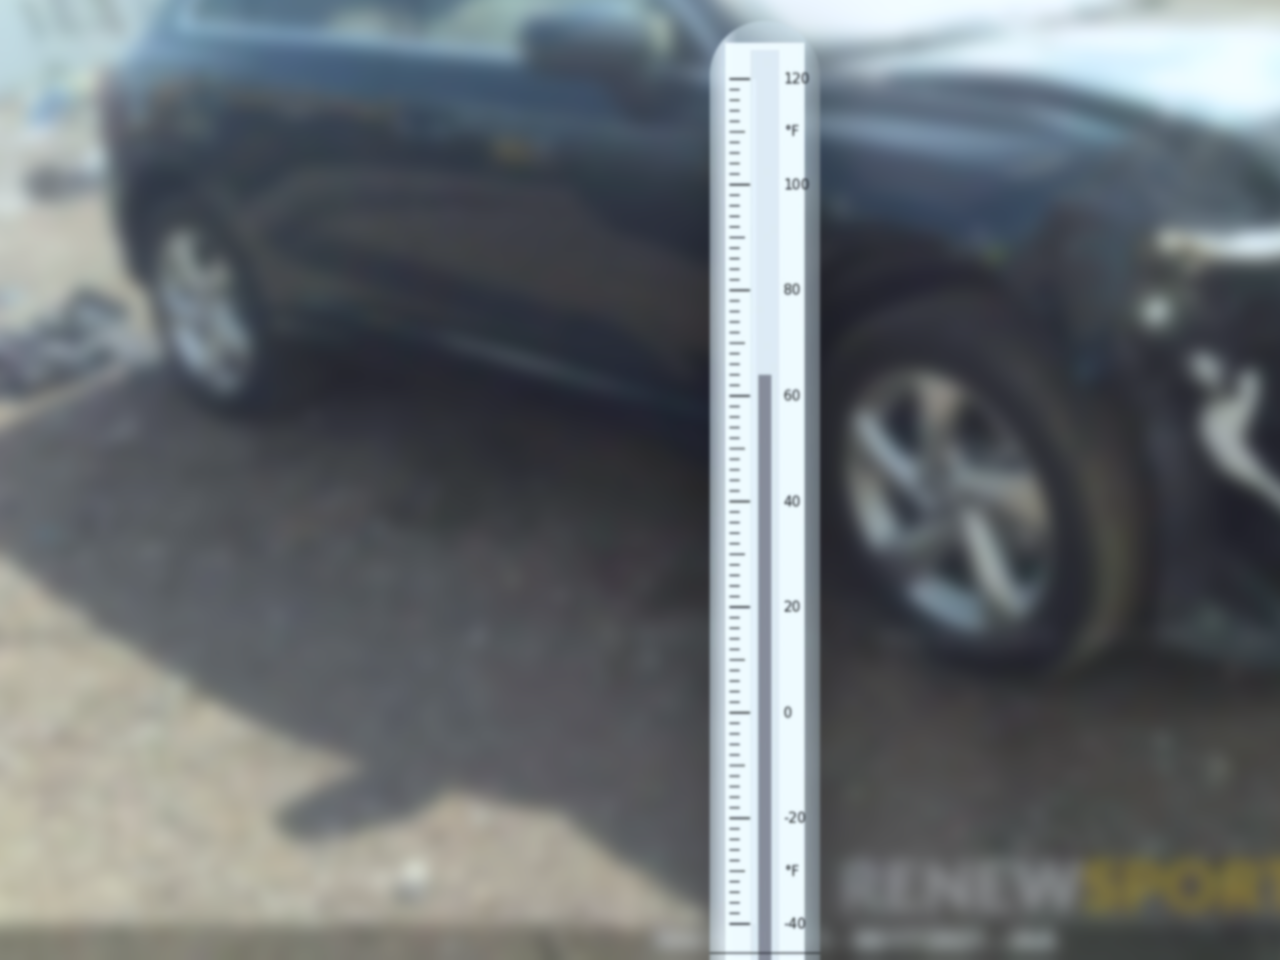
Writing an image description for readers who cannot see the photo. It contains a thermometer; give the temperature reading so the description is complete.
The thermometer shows 64 °F
